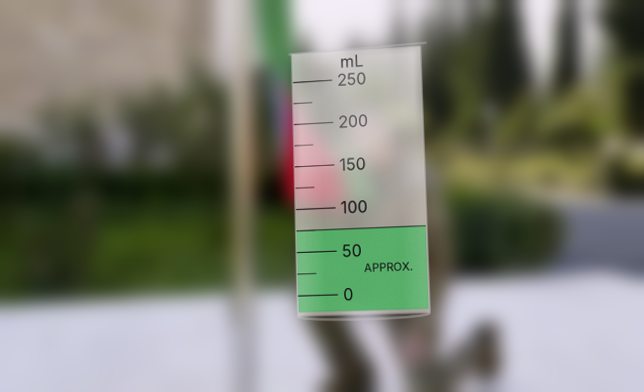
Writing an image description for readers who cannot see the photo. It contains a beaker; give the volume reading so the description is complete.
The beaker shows 75 mL
